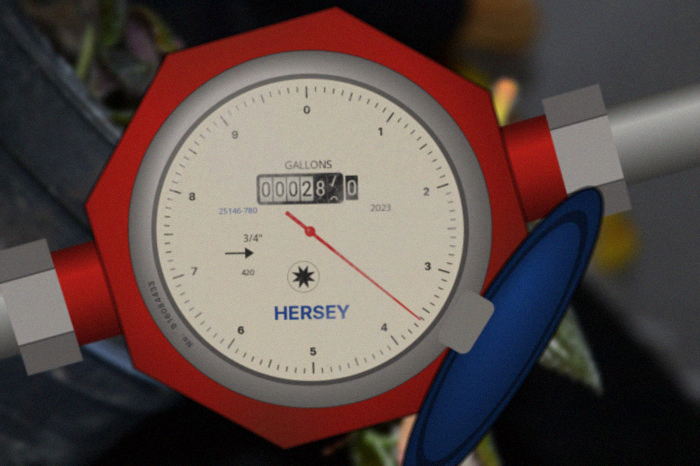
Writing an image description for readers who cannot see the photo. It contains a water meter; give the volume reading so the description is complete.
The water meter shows 2873.6 gal
